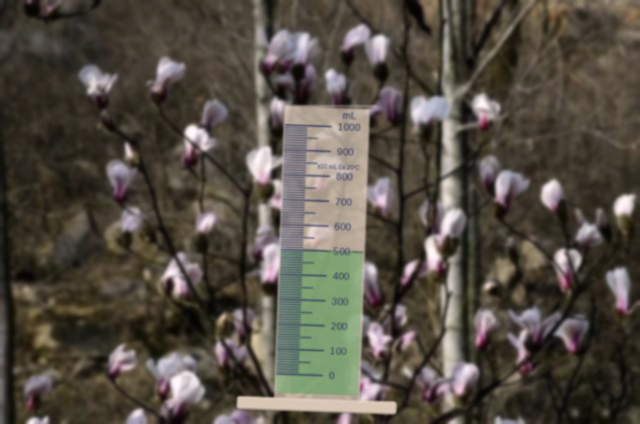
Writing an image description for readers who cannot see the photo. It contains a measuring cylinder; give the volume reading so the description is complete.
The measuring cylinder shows 500 mL
